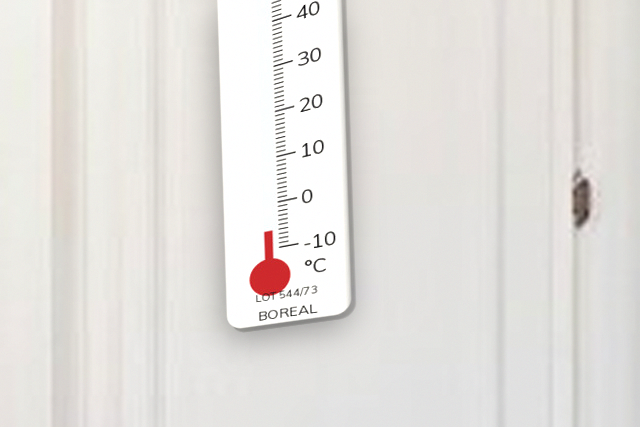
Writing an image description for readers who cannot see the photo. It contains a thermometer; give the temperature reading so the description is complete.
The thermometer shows -6 °C
